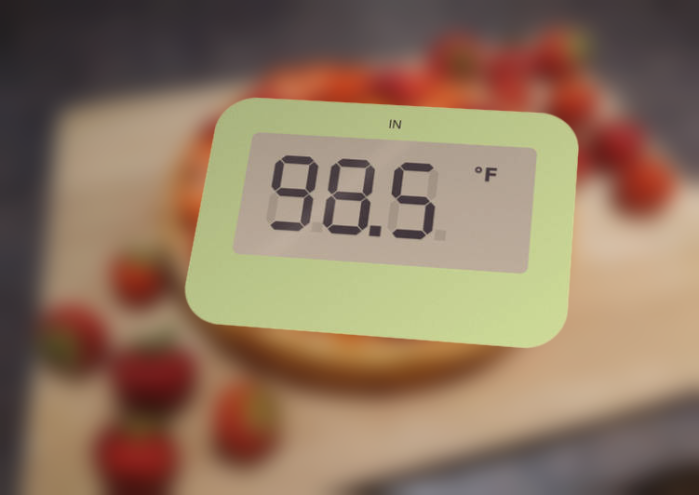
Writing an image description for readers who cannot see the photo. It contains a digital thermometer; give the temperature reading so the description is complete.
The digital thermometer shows 98.5 °F
